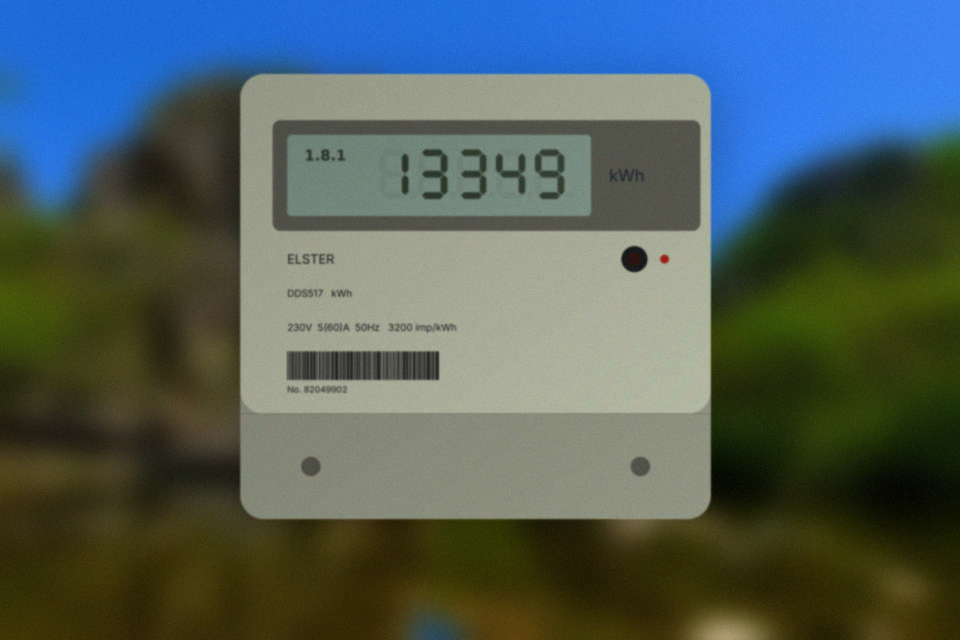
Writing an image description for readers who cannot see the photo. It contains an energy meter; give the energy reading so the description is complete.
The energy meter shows 13349 kWh
